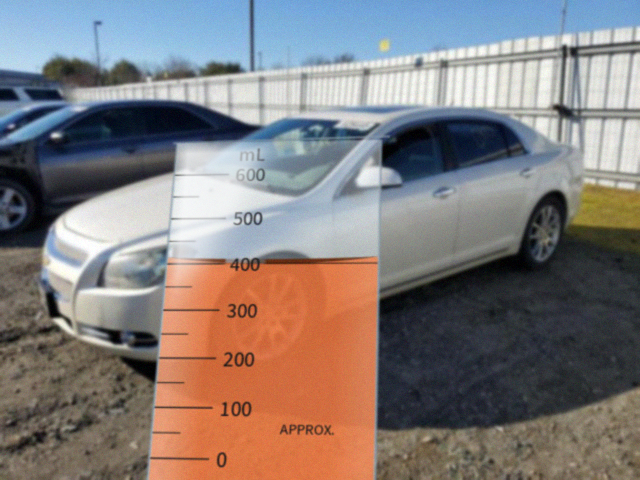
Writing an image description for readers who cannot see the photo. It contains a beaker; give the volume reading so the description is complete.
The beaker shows 400 mL
